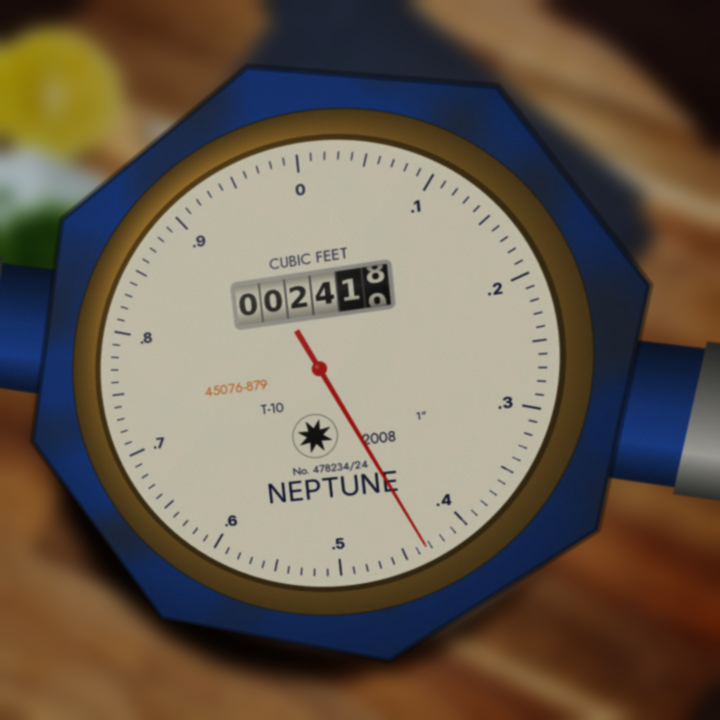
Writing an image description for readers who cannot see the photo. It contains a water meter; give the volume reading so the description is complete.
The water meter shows 2418.43 ft³
